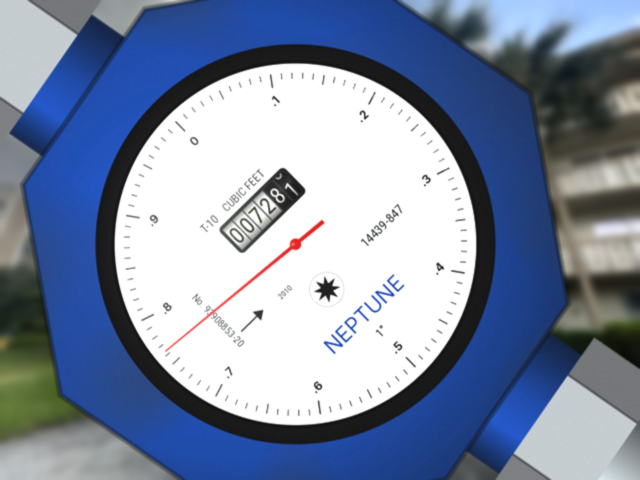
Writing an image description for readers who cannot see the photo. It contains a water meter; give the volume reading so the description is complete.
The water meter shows 7280.76 ft³
